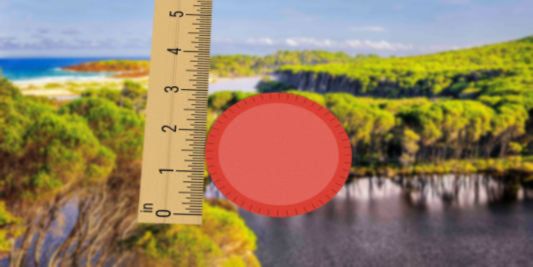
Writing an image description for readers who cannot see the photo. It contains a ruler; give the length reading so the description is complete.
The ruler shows 3 in
